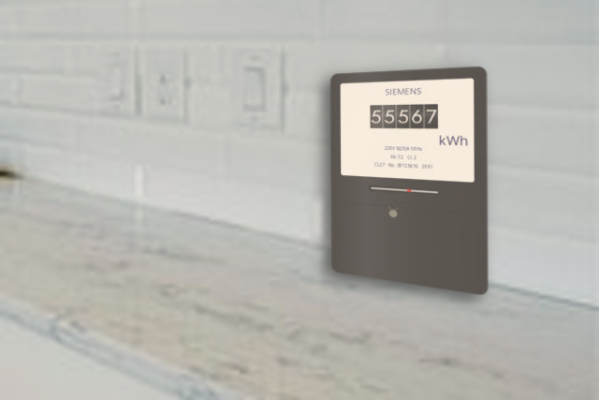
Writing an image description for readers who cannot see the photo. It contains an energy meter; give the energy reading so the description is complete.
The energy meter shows 55567 kWh
